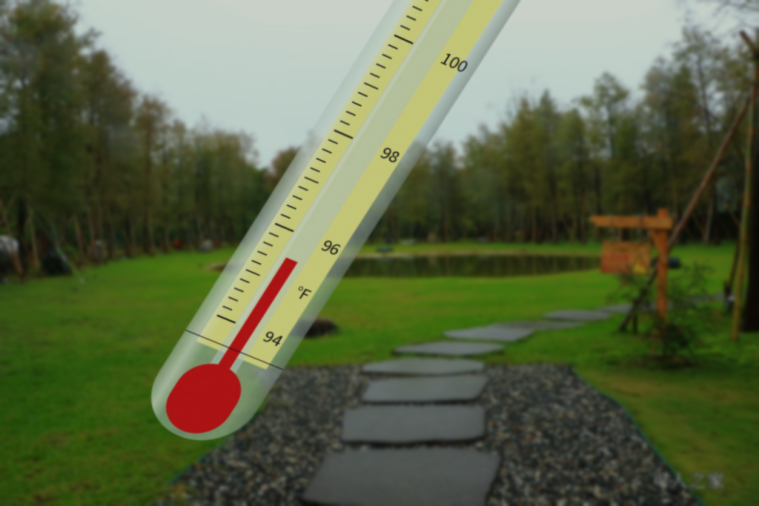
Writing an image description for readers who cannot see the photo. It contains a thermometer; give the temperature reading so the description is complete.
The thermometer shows 95.5 °F
